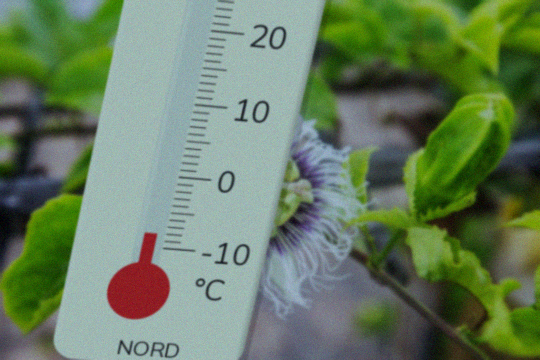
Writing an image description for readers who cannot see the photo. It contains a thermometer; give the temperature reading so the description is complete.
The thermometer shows -8 °C
